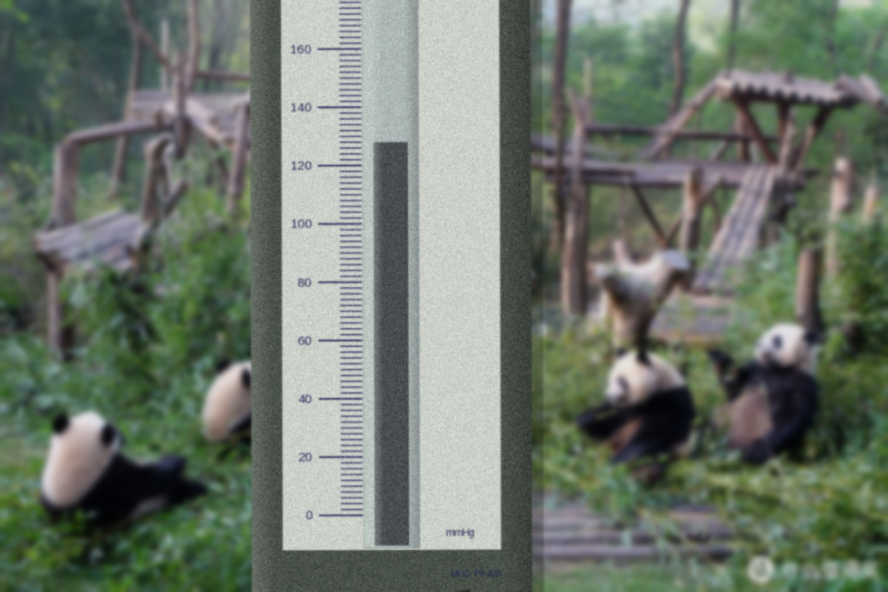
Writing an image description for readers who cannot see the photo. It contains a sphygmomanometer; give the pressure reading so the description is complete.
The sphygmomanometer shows 128 mmHg
